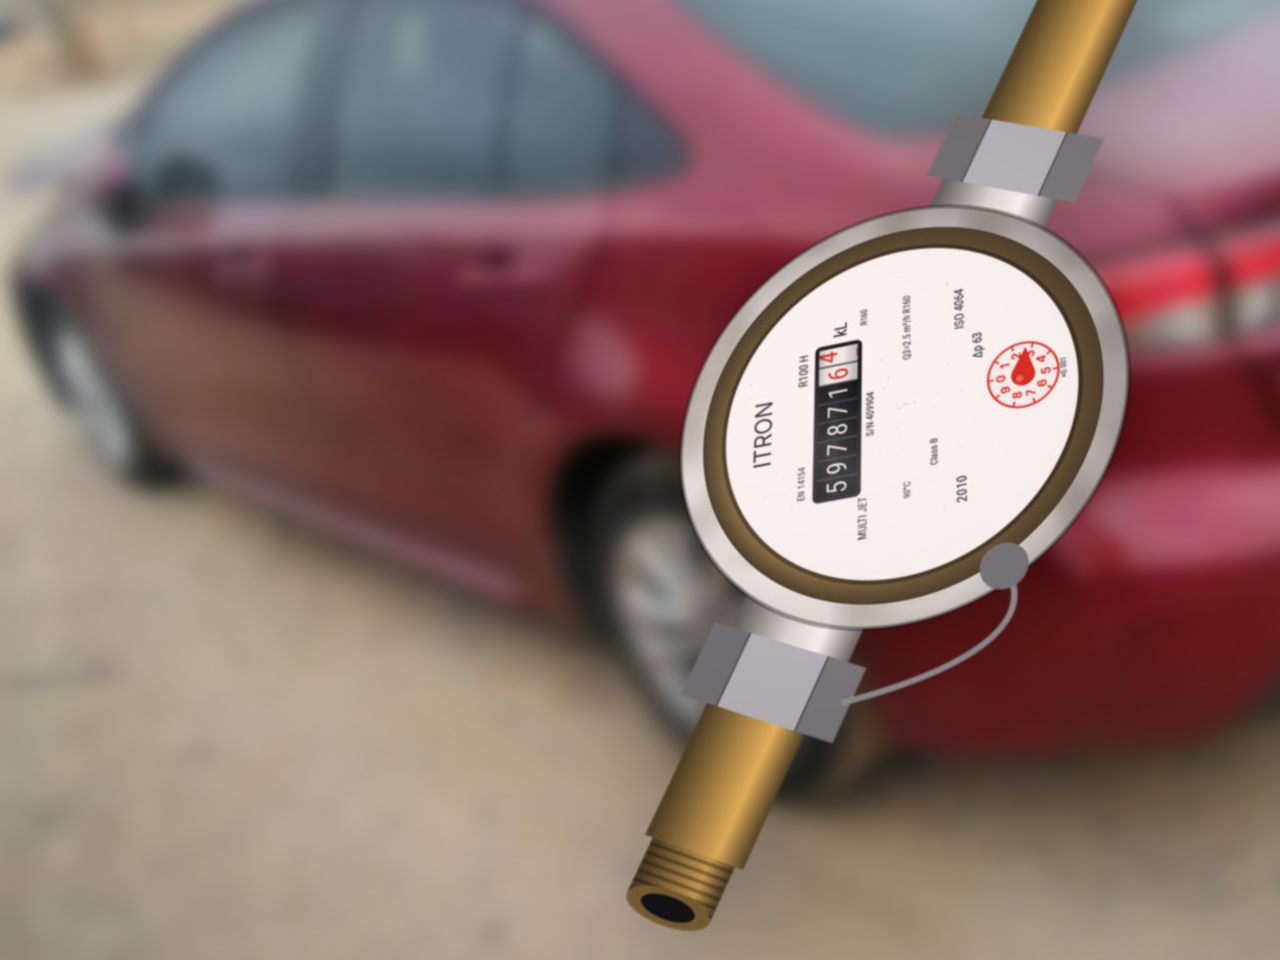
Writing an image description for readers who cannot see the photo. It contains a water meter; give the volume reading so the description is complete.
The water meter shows 597871.642 kL
